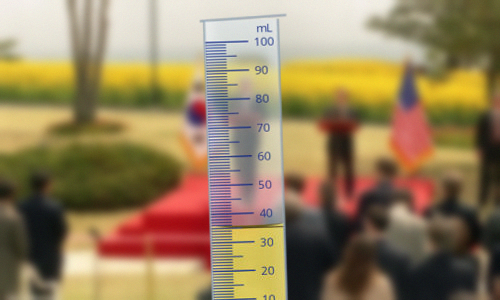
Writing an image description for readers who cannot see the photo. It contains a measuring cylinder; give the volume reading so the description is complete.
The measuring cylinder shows 35 mL
